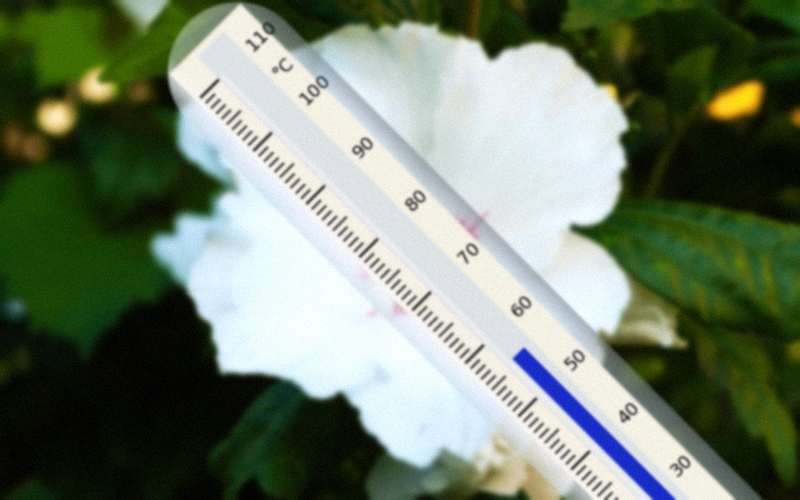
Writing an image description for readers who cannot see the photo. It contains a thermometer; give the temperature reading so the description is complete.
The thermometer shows 56 °C
